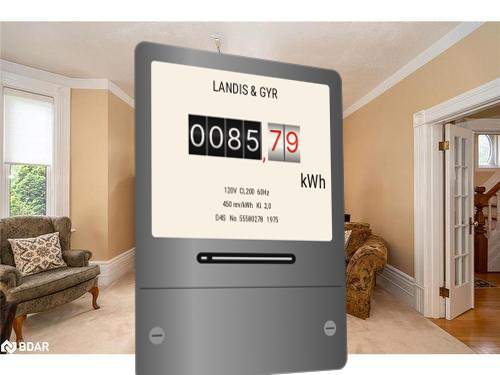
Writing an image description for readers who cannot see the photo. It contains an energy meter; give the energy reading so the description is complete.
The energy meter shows 85.79 kWh
